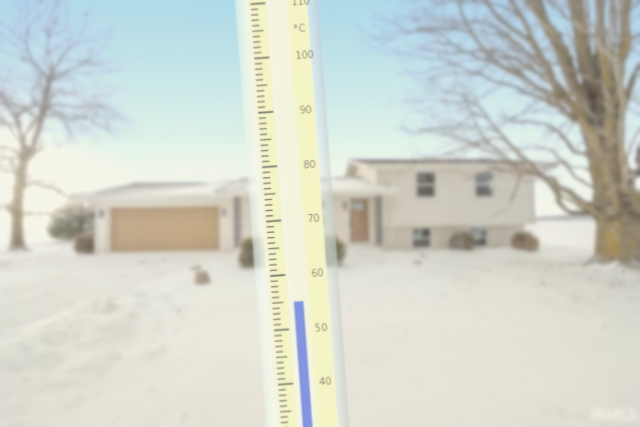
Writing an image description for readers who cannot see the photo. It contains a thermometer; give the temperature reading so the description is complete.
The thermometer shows 55 °C
